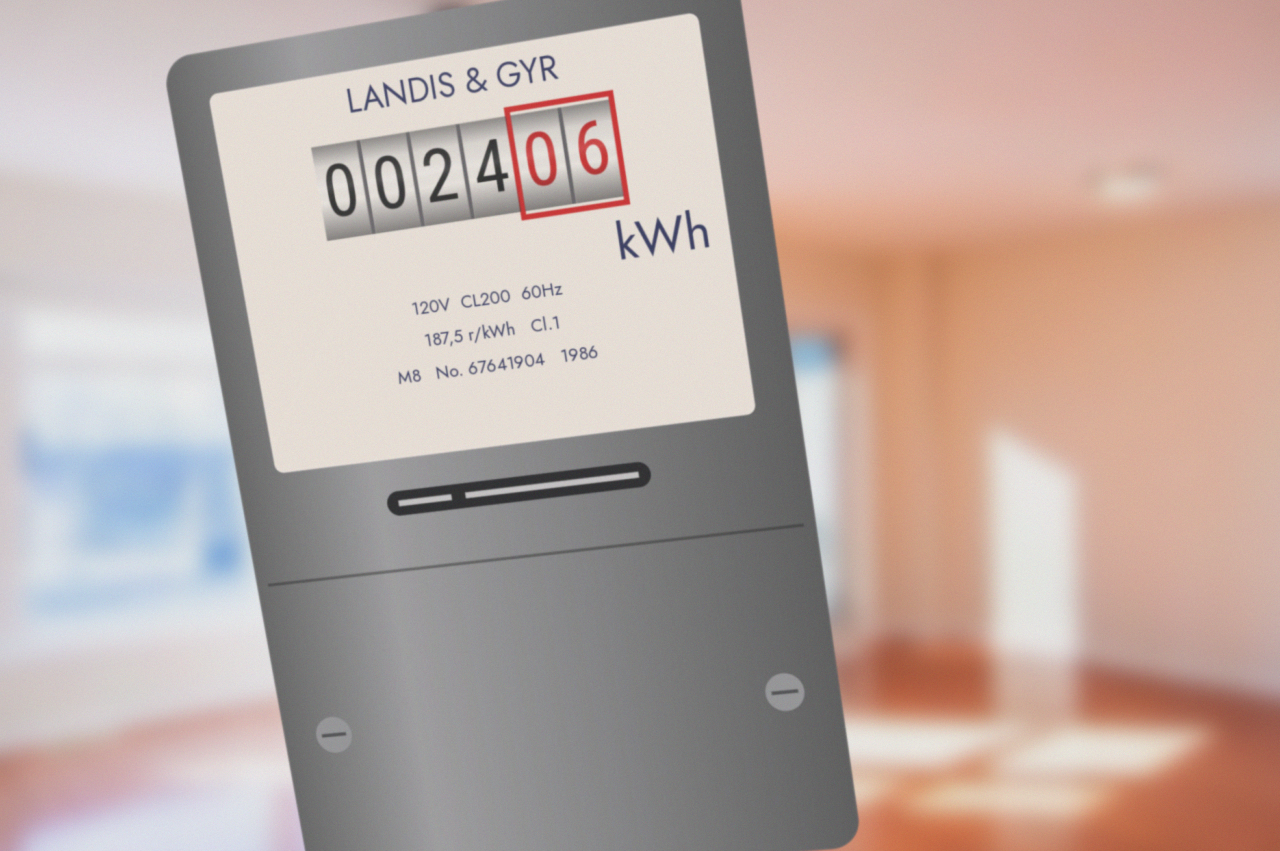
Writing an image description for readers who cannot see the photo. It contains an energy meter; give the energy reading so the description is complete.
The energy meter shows 24.06 kWh
